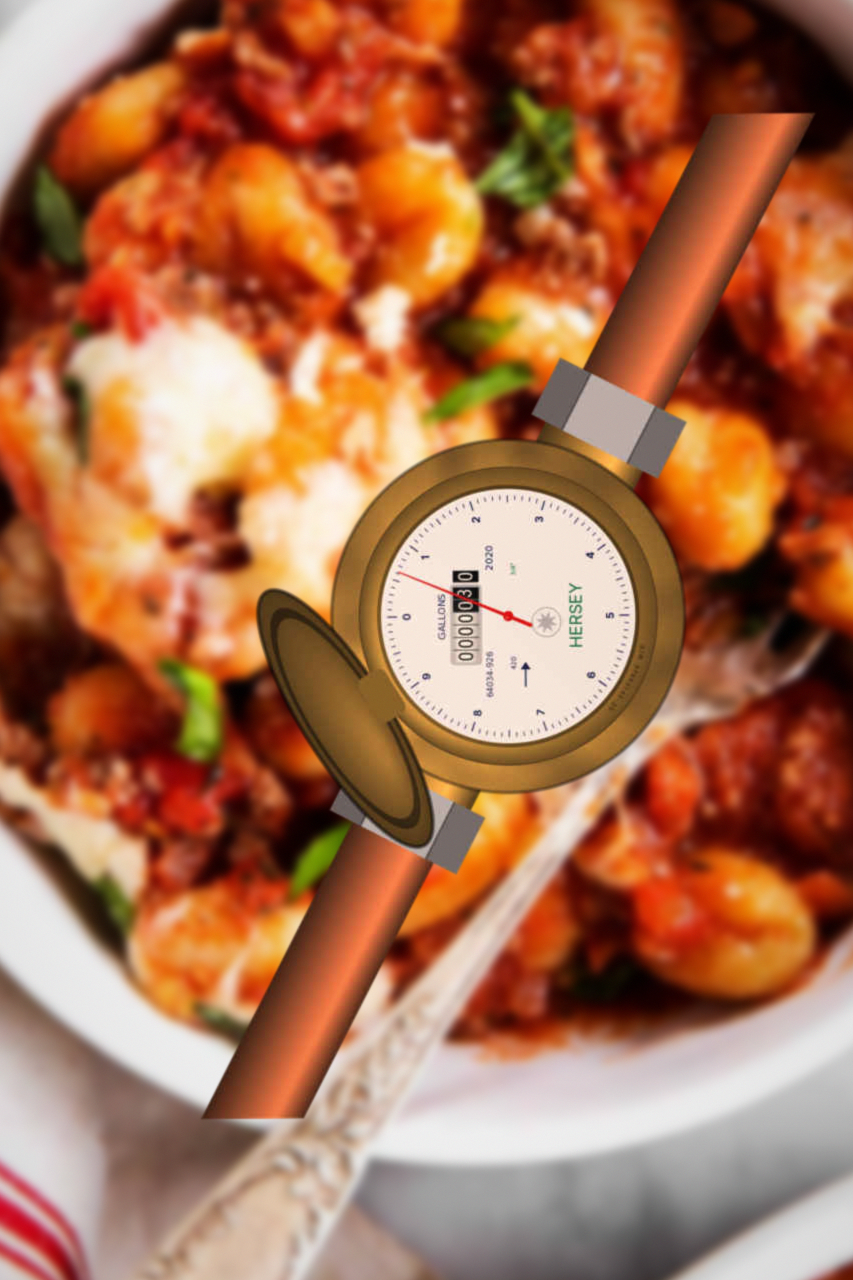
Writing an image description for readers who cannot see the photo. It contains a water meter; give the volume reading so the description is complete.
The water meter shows 30.6 gal
